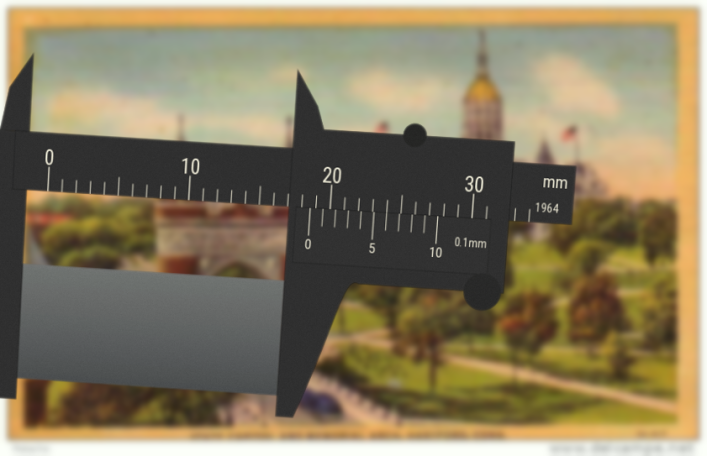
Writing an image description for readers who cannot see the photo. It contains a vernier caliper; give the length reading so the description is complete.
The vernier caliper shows 18.6 mm
